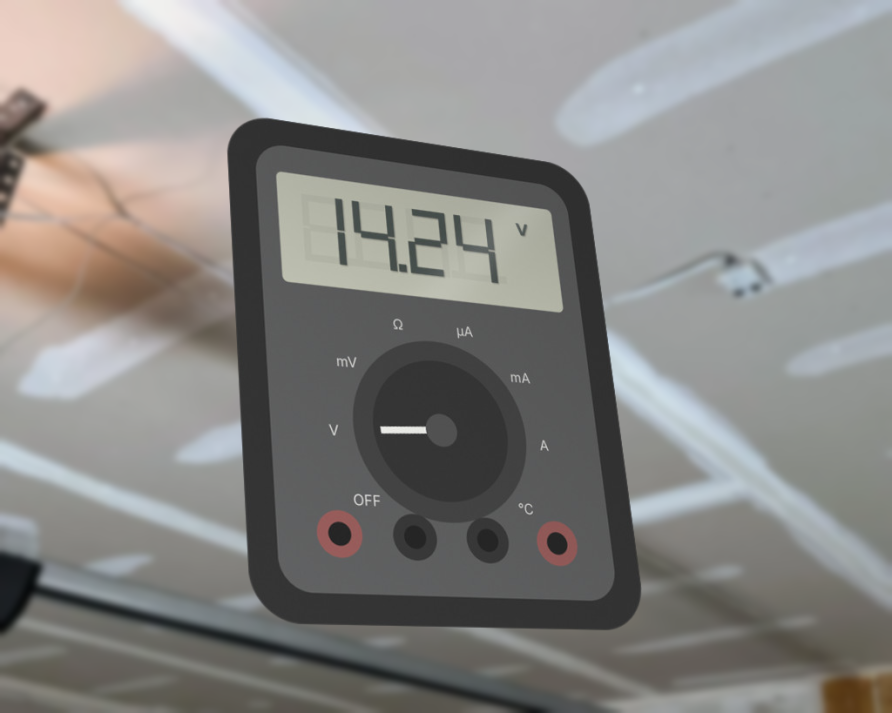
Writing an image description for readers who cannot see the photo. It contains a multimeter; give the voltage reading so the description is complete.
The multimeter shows 14.24 V
